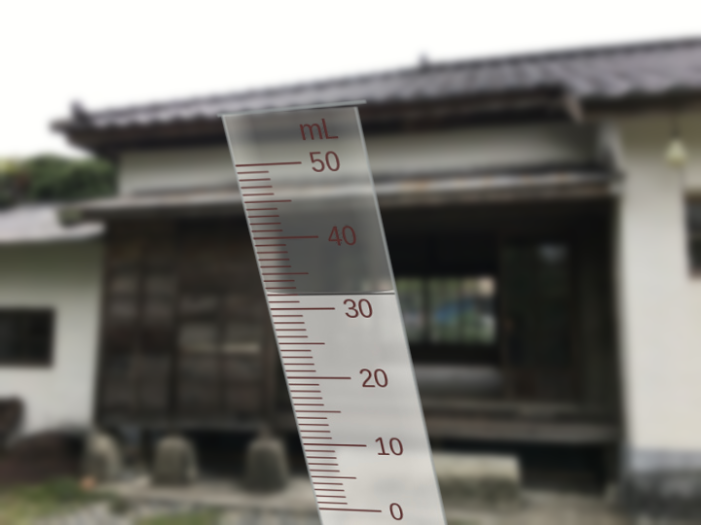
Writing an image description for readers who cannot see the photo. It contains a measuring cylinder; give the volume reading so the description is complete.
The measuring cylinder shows 32 mL
